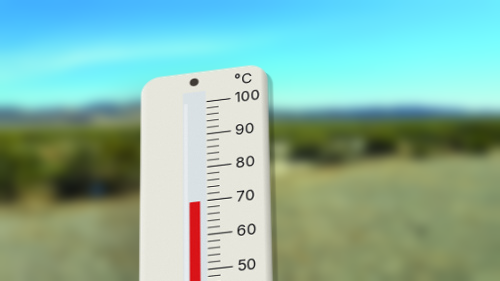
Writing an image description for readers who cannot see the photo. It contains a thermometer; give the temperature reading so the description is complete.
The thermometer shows 70 °C
